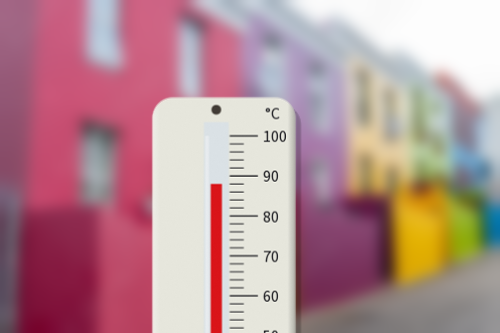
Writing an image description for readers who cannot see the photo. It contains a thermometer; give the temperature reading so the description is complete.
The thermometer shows 88 °C
